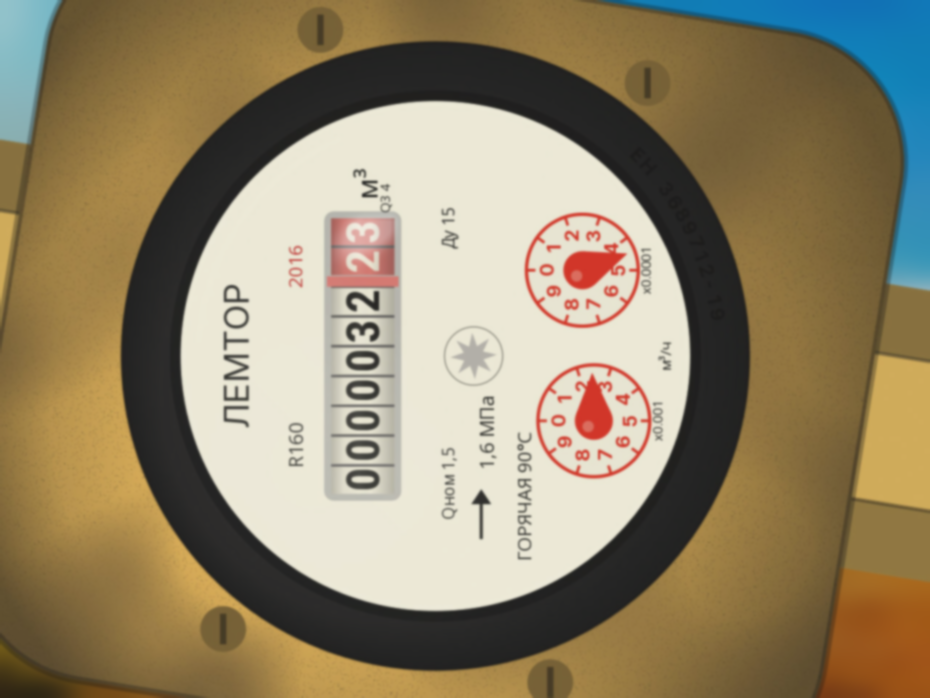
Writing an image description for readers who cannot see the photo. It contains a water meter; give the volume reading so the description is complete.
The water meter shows 32.2324 m³
